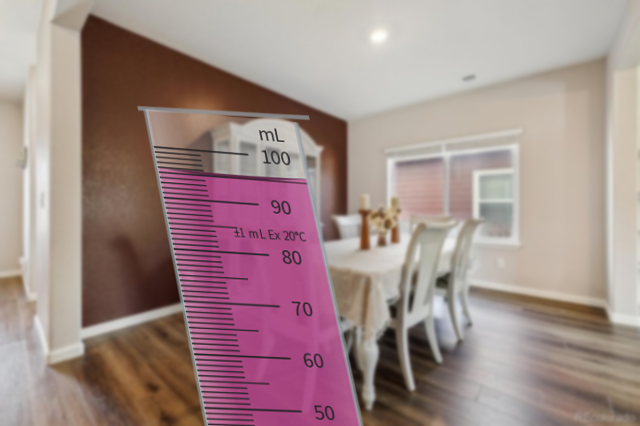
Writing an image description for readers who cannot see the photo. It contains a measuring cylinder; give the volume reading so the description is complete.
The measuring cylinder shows 95 mL
